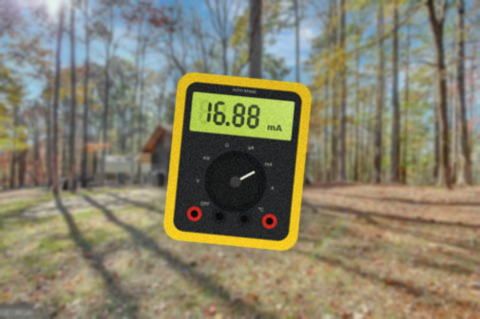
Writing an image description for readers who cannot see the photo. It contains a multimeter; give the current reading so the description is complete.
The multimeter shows 16.88 mA
